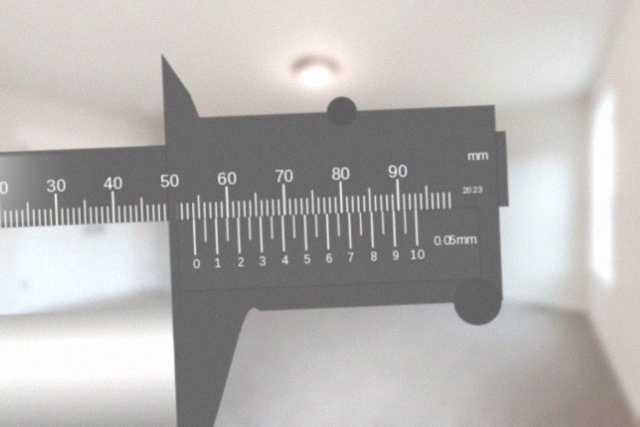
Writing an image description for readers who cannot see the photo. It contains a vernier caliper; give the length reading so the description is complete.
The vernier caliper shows 54.0 mm
